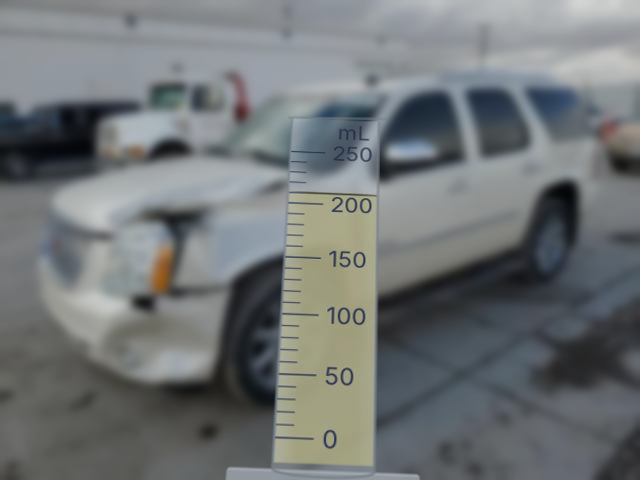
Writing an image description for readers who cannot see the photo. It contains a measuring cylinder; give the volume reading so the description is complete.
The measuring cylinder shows 210 mL
